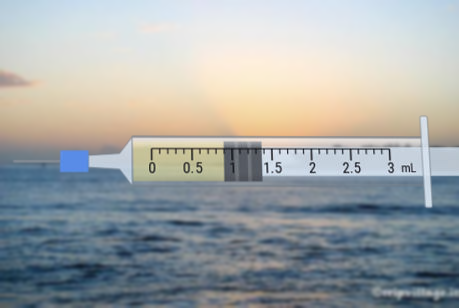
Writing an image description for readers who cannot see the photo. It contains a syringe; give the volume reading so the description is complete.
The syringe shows 0.9 mL
